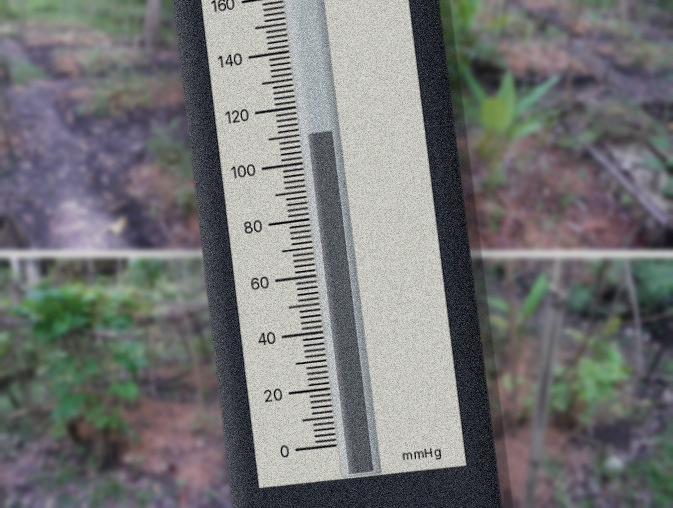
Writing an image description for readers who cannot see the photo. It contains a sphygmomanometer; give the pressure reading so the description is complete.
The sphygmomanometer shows 110 mmHg
